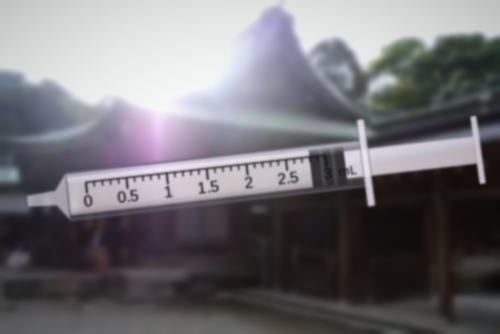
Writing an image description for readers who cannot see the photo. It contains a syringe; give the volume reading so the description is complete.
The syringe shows 2.8 mL
